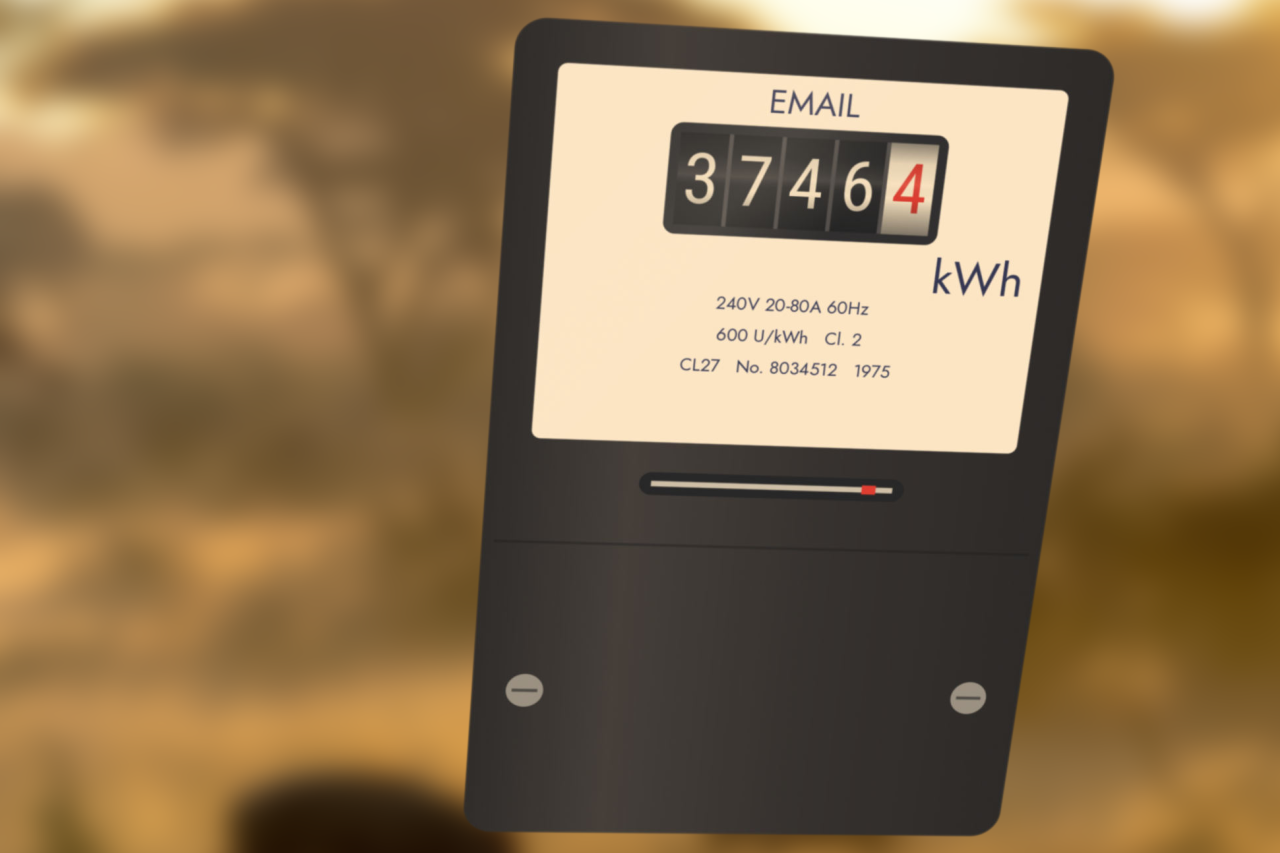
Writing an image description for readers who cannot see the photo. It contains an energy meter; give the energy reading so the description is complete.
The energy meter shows 3746.4 kWh
